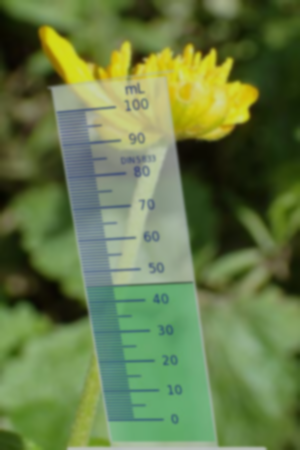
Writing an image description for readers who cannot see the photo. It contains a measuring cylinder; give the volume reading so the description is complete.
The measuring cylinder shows 45 mL
